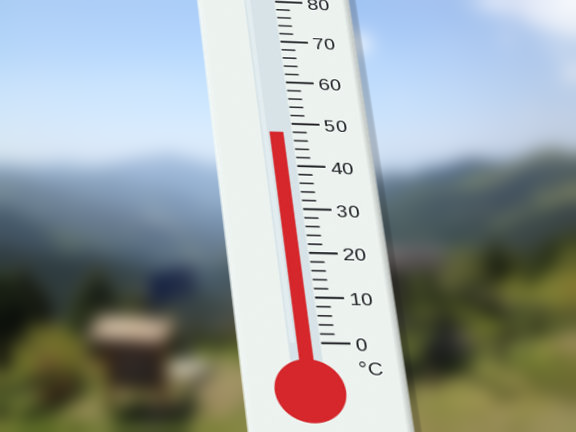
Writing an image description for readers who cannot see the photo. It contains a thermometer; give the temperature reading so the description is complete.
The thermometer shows 48 °C
